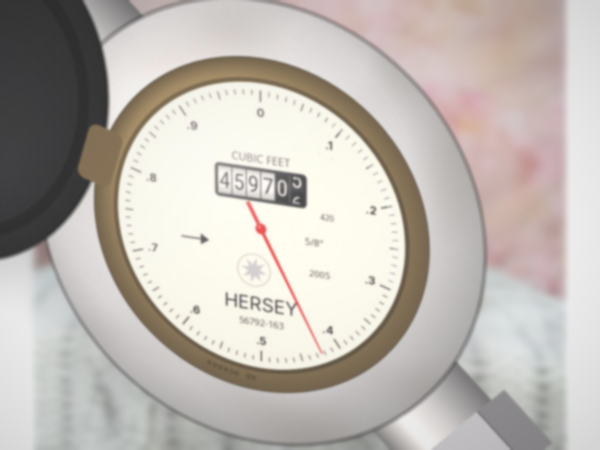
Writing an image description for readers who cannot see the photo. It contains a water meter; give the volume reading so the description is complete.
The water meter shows 459705.42 ft³
